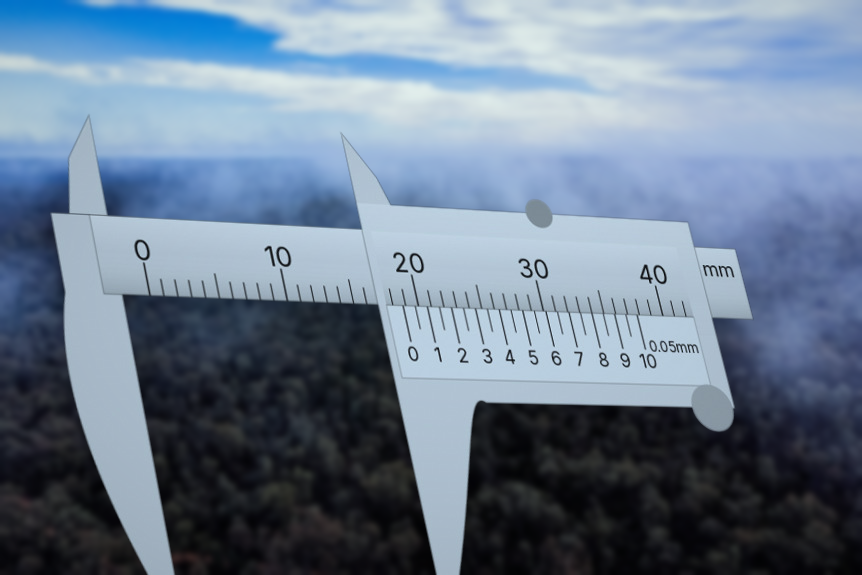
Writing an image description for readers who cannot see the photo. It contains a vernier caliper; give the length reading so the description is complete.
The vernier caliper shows 18.8 mm
